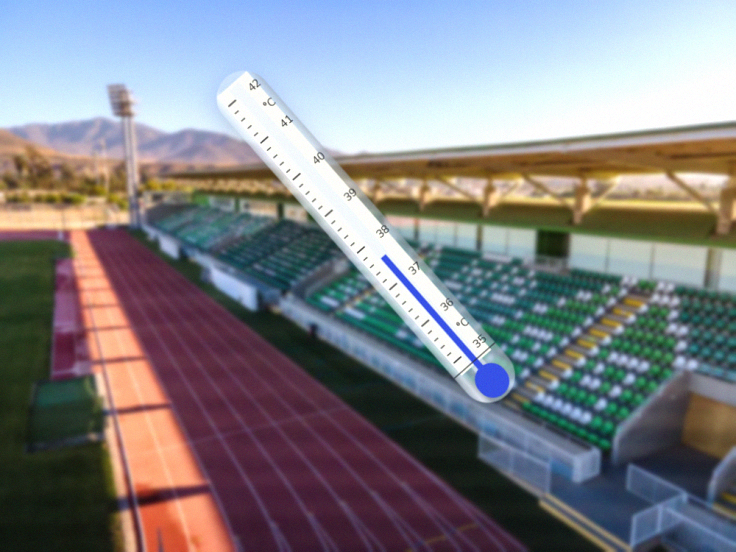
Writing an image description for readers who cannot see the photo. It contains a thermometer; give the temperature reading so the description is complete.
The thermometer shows 37.6 °C
